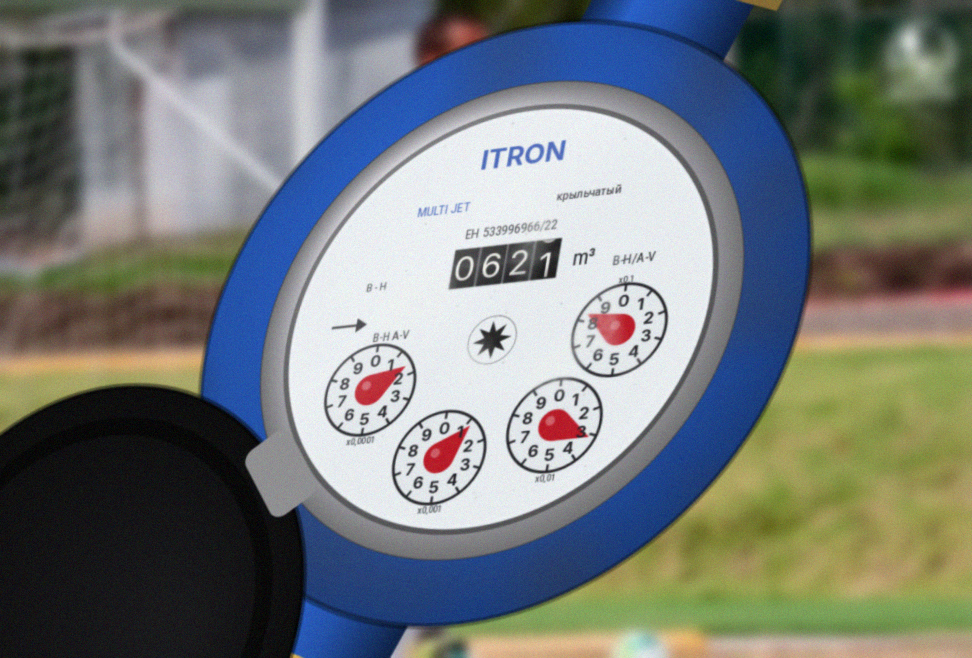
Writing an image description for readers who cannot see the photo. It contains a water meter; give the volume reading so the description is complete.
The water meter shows 620.8311 m³
